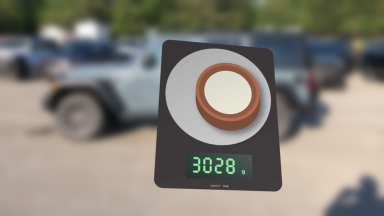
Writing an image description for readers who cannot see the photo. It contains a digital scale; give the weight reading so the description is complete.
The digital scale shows 3028 g
